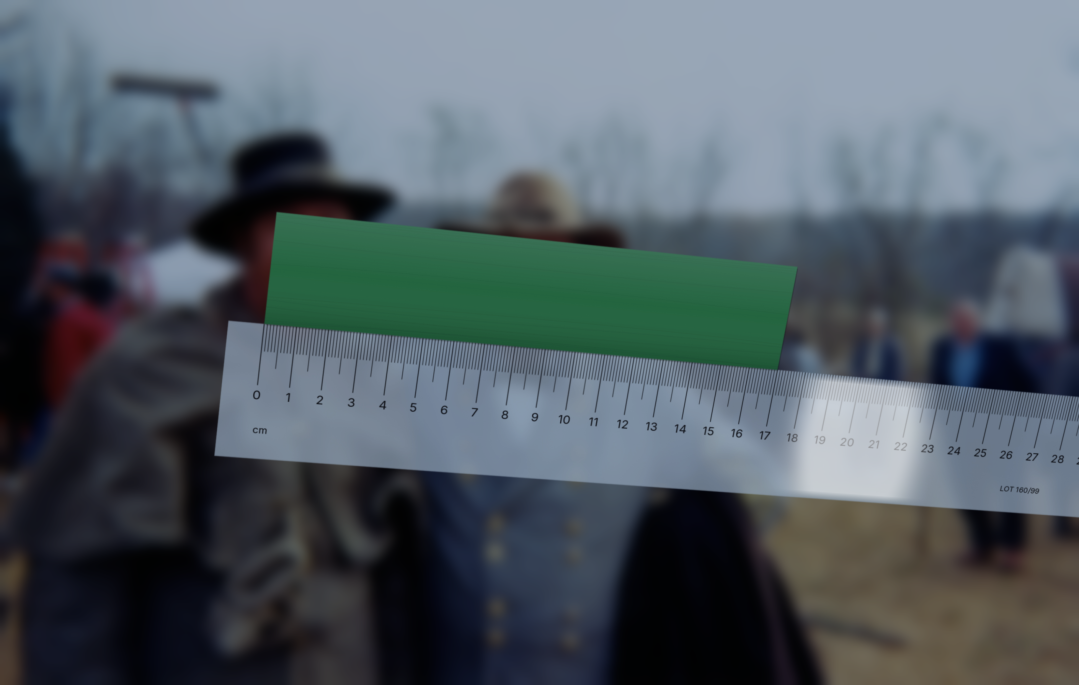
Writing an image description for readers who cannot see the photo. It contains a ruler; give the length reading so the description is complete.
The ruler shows 17 cm
